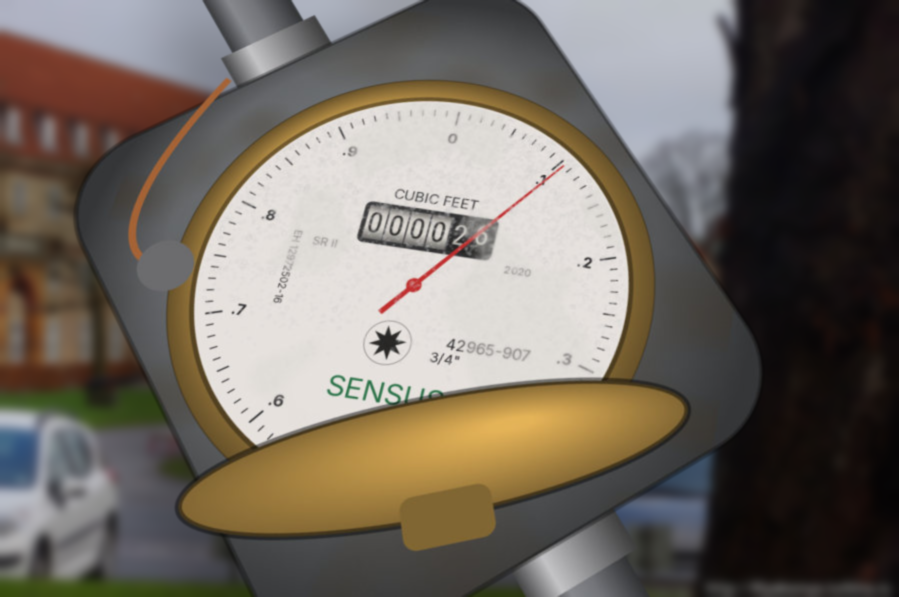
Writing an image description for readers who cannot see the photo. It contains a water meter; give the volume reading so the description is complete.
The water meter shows 26.10 ft³
